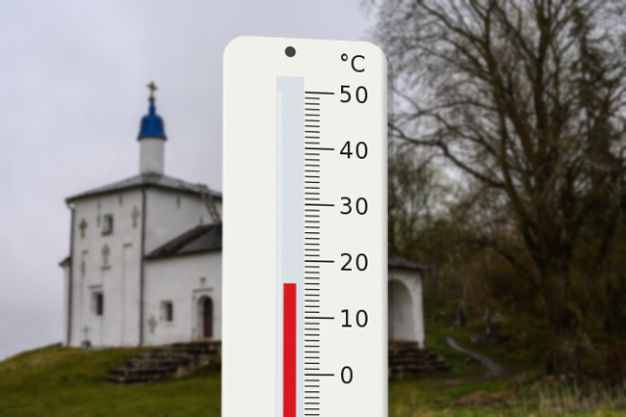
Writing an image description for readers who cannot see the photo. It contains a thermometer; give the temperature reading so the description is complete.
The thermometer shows 16 °C
